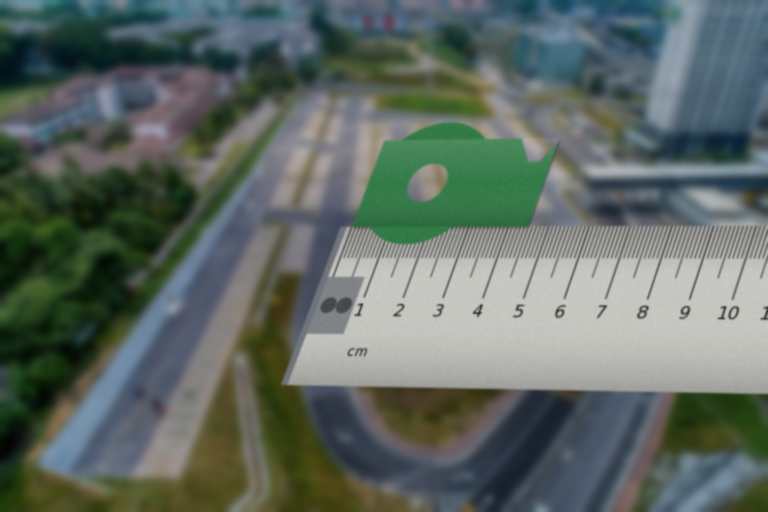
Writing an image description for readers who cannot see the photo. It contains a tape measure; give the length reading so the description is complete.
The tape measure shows 4.5 cm
